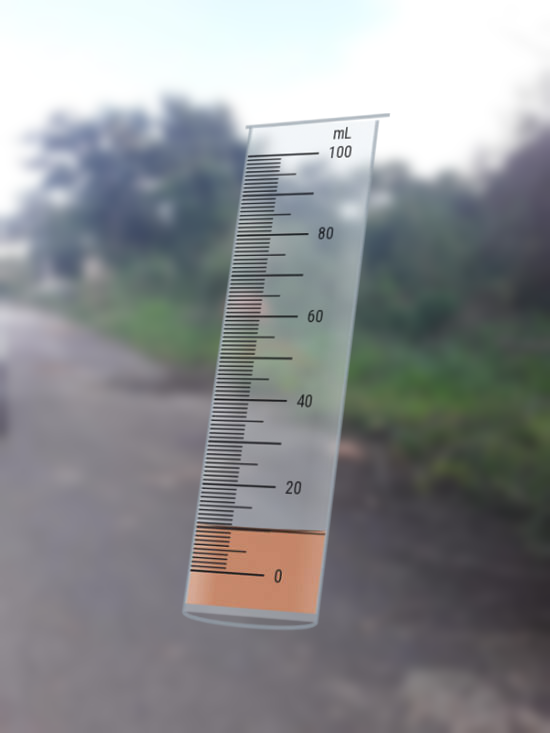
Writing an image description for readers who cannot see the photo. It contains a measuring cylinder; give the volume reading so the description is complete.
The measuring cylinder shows 10 mL
